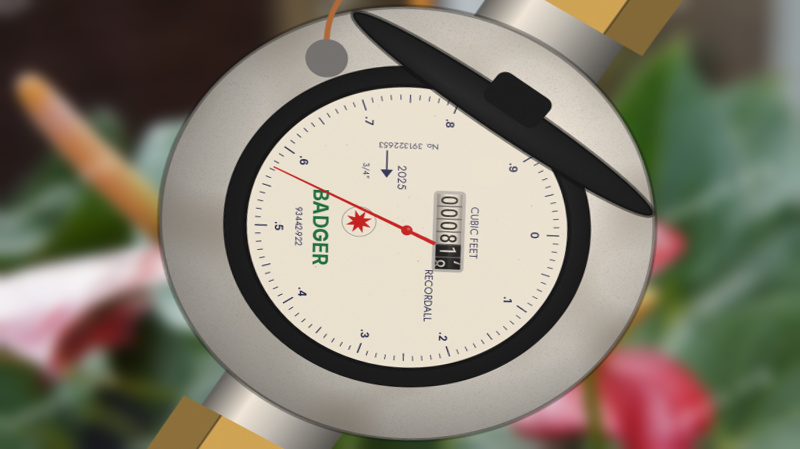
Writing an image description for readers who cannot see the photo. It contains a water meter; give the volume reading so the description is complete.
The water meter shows 817.57 ft³
